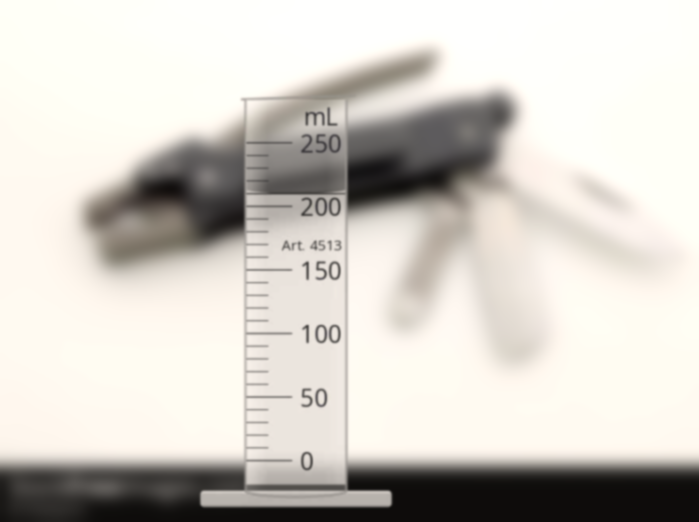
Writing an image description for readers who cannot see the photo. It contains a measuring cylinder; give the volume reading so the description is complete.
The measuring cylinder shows 210 mL
